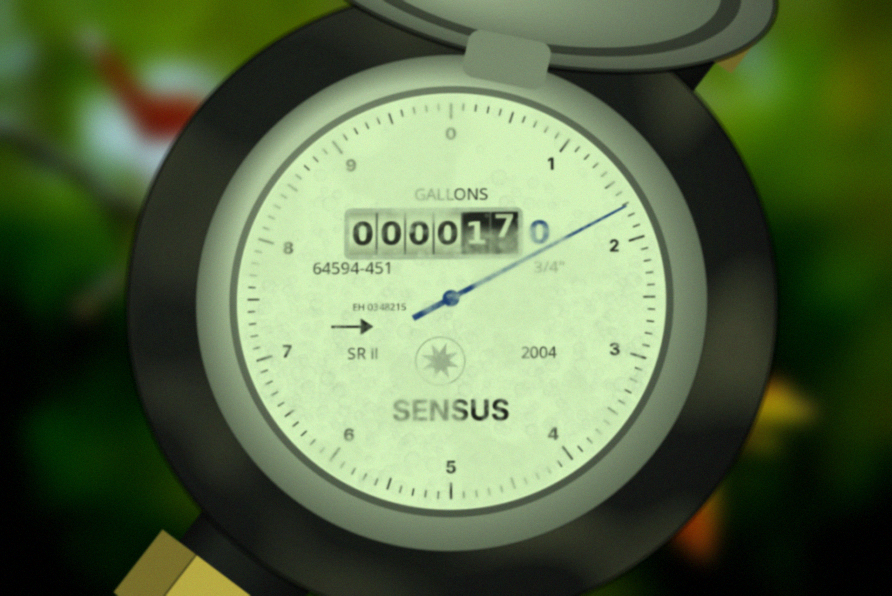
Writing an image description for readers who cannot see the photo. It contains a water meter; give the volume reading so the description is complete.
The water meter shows 171.7 gal
